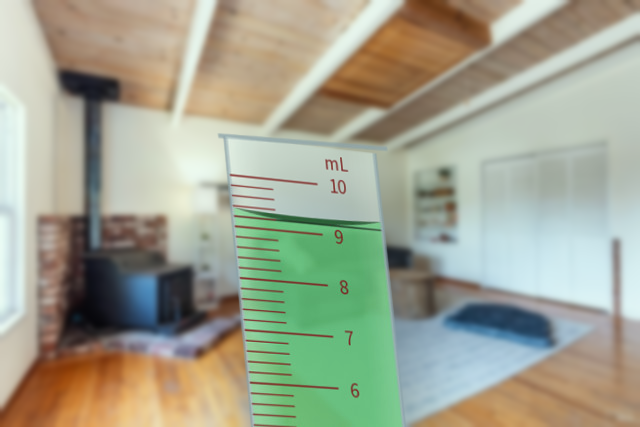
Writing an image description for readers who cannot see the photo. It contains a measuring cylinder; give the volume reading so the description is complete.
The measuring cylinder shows 9.2 mL
